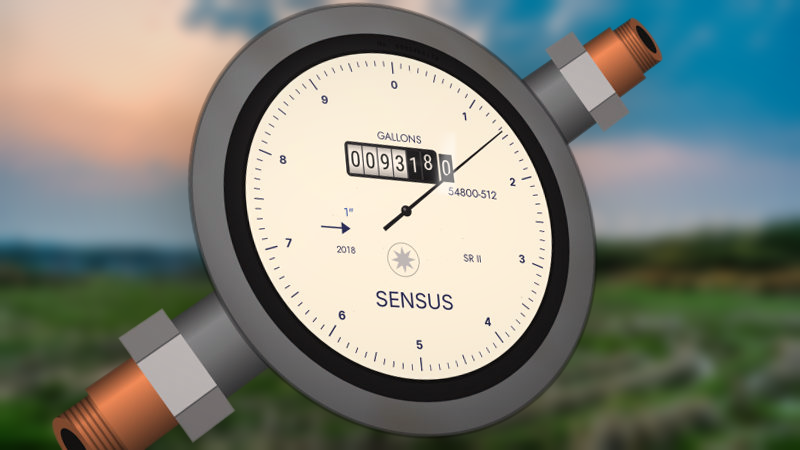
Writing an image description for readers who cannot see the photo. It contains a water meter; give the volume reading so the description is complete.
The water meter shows 93181.4 gal
